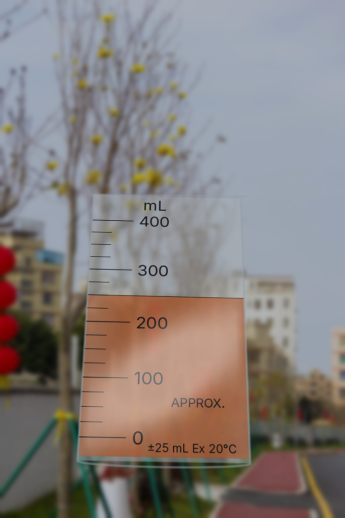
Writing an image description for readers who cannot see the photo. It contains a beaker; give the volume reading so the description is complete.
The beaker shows 250 mL
